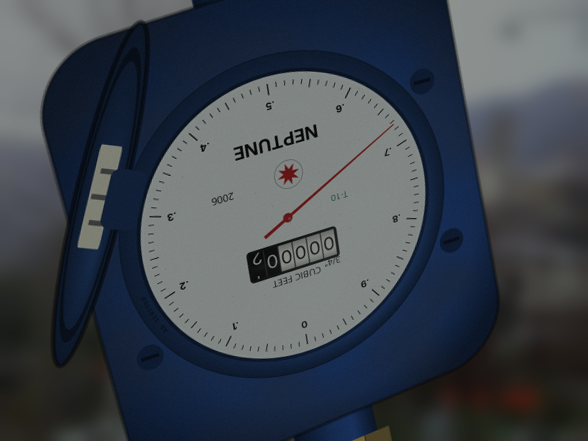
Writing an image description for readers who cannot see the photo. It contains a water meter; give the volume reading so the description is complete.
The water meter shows 1.67 ft³
